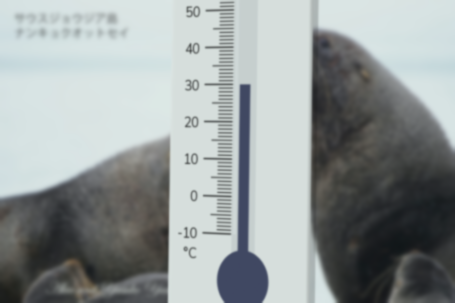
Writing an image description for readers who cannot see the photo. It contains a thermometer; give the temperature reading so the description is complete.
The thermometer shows 30 °C
